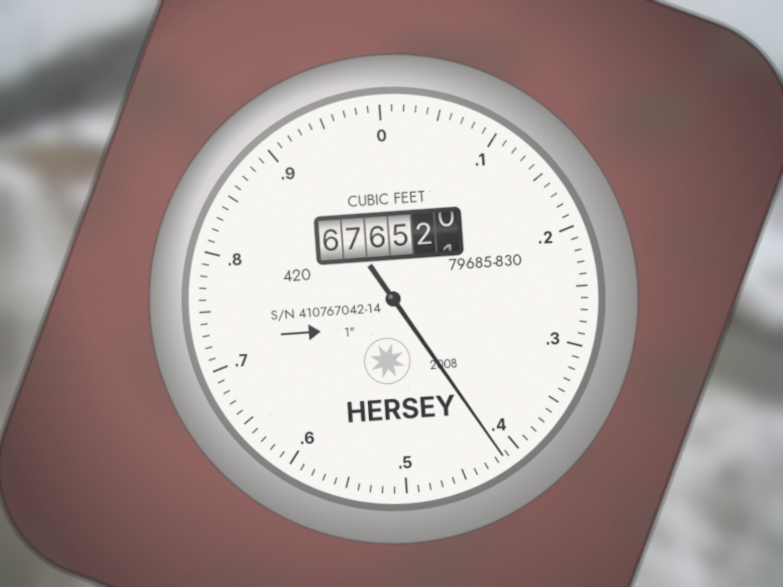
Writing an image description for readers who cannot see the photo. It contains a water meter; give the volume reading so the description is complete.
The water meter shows 676520.41 ft³
